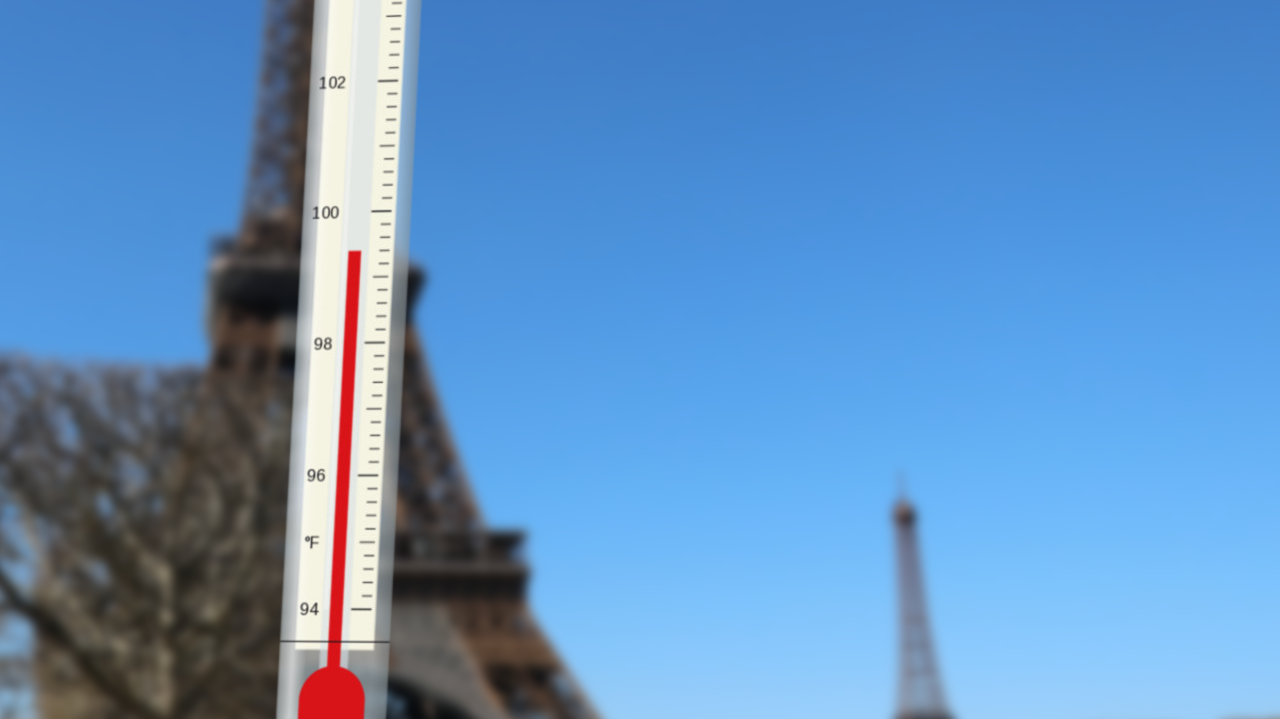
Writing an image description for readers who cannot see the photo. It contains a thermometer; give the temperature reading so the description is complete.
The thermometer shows 99.4 °F
